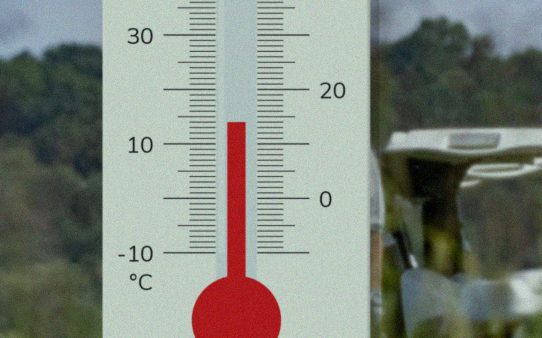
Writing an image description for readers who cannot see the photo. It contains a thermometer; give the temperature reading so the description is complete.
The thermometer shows 14 °C
